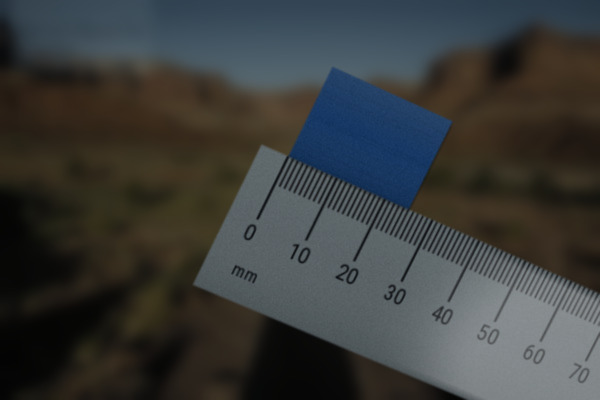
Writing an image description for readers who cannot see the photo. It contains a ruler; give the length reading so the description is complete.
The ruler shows 25 mm
